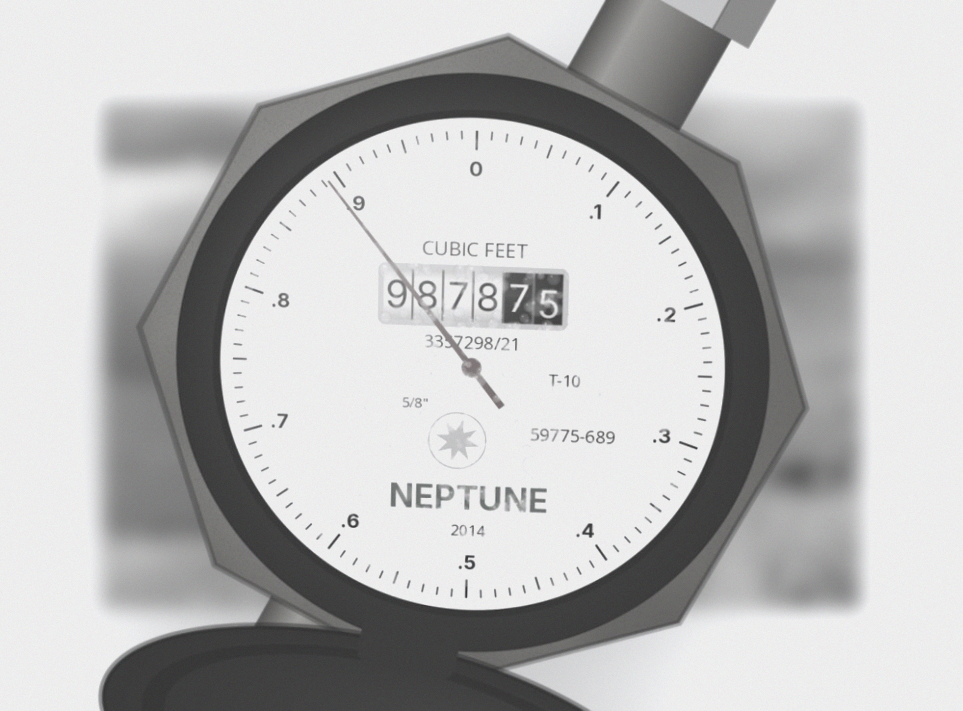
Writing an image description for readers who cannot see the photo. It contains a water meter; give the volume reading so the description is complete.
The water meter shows 987874.89 ft³
